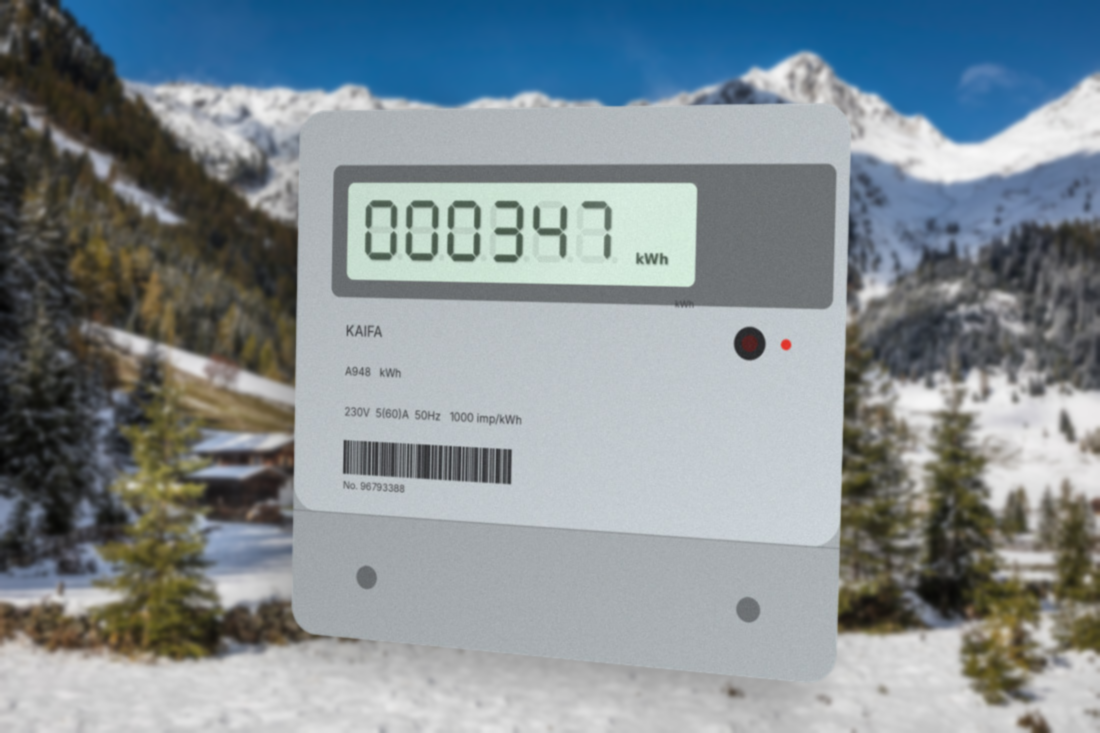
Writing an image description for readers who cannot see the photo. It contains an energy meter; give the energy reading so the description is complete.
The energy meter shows 347 kWh
